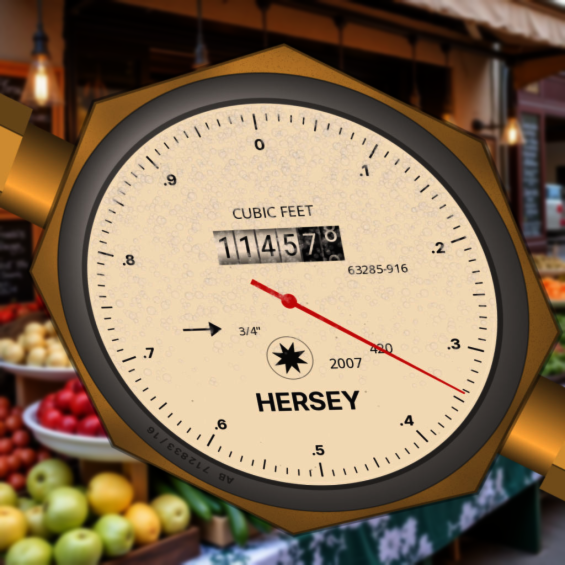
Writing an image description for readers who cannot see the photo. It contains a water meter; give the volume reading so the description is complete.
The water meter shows 114578.34 ft³
